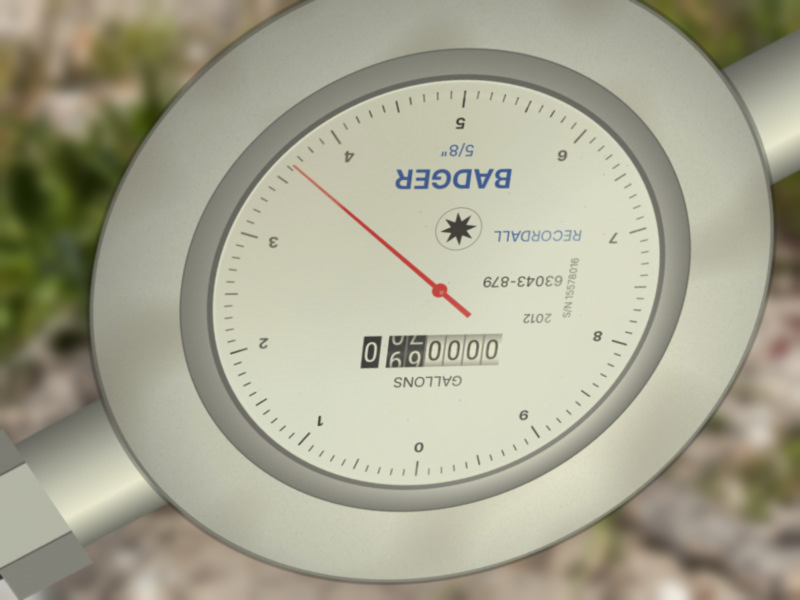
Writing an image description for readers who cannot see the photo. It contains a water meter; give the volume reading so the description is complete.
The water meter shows 693.6 gal
